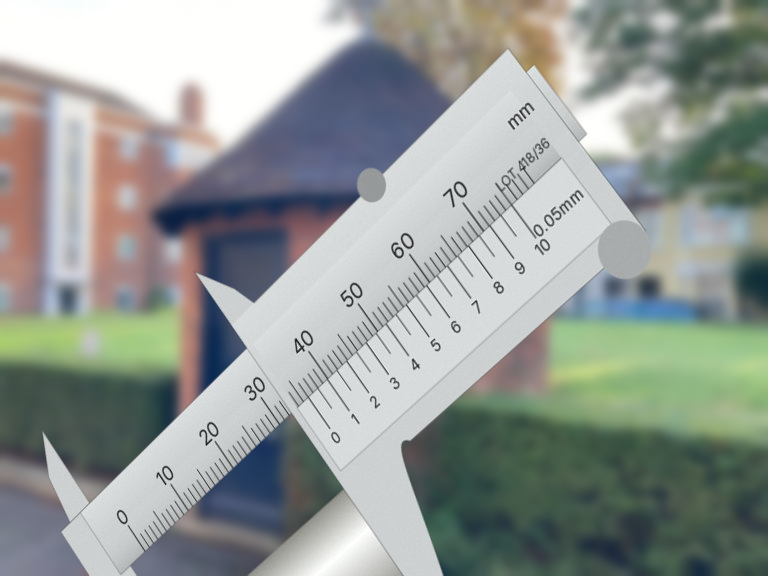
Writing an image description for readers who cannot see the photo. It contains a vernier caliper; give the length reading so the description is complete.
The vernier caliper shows 36.0 mm
